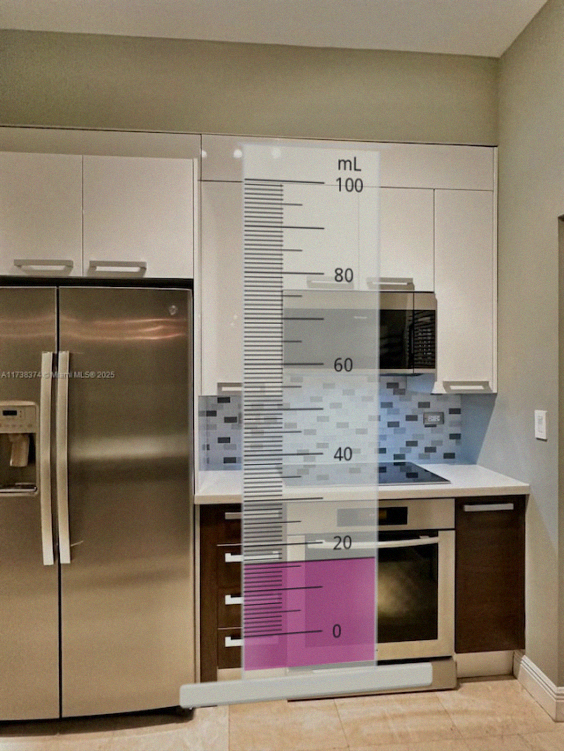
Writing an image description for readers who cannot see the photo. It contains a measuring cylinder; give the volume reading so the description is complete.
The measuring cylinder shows 16 mL
